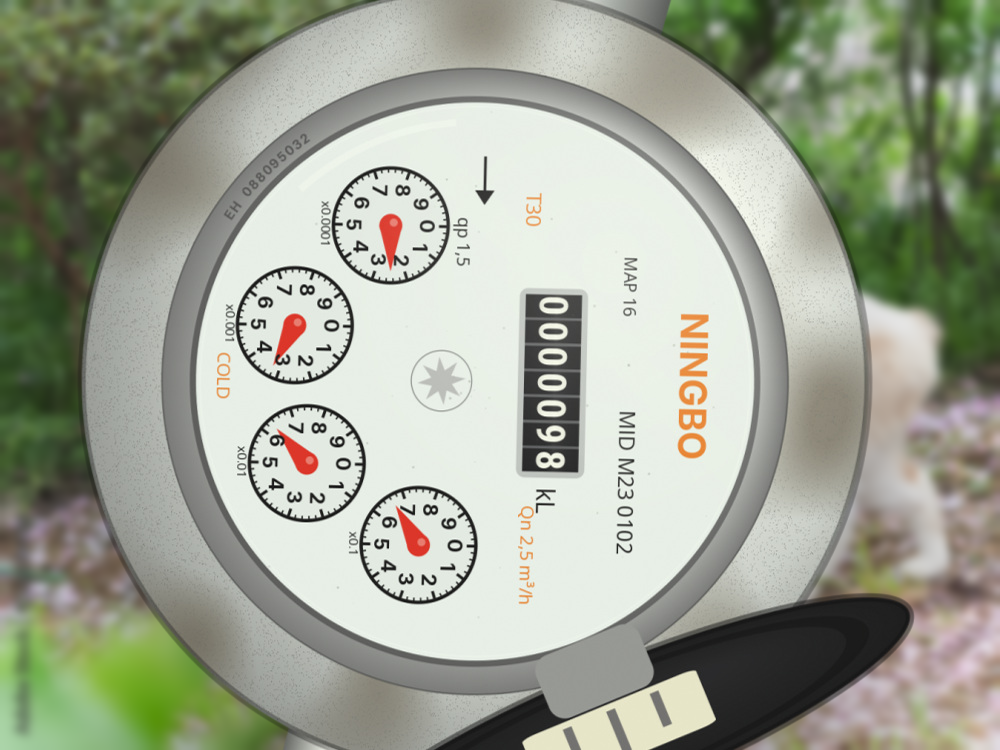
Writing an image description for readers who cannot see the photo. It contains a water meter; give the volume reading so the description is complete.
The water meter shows 98.6632 kL
